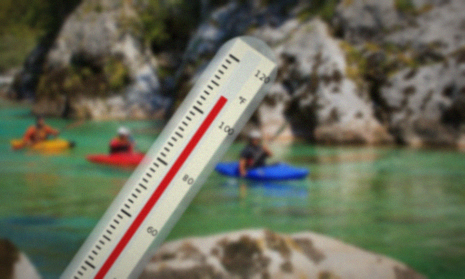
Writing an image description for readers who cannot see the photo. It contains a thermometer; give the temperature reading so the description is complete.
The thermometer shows 108 °F
